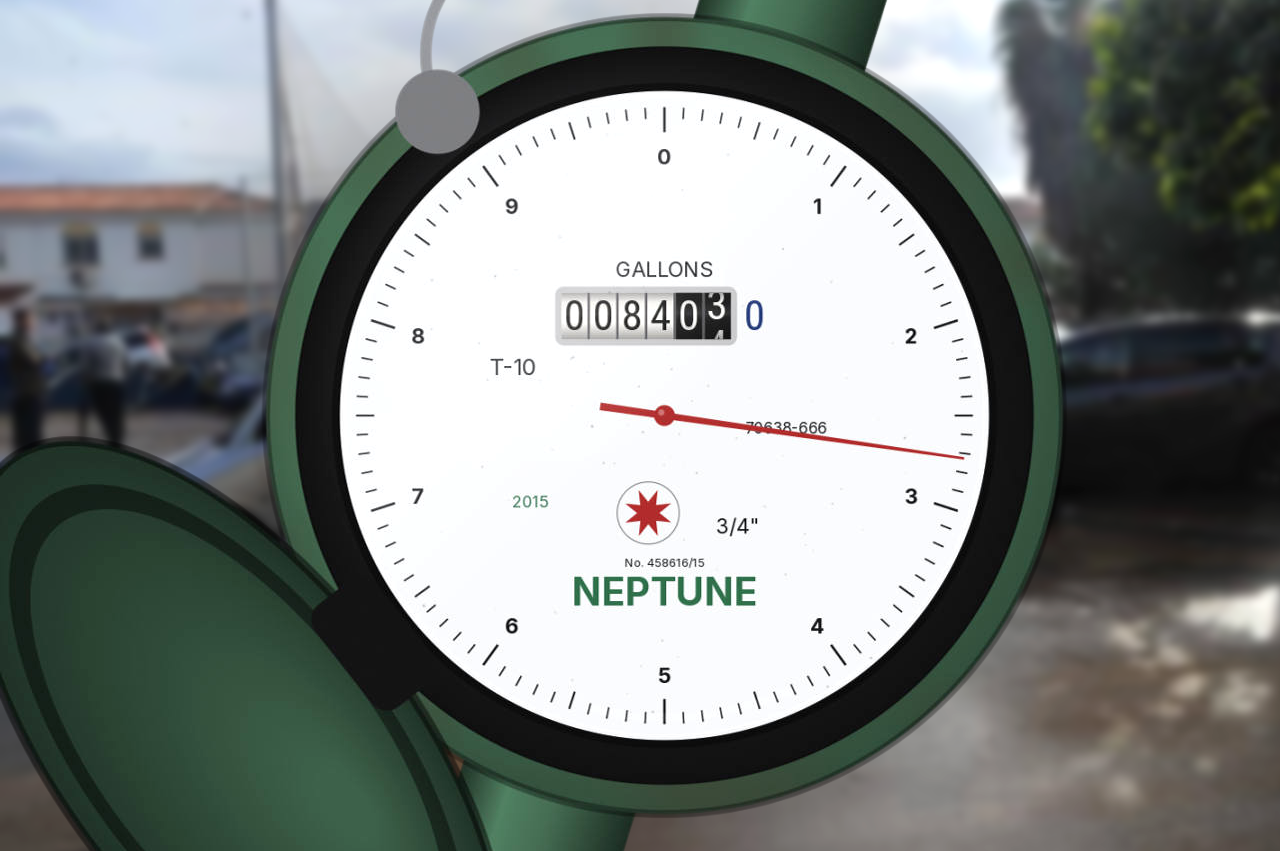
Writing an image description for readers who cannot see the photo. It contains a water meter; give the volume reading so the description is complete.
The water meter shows 84032.7 gal
